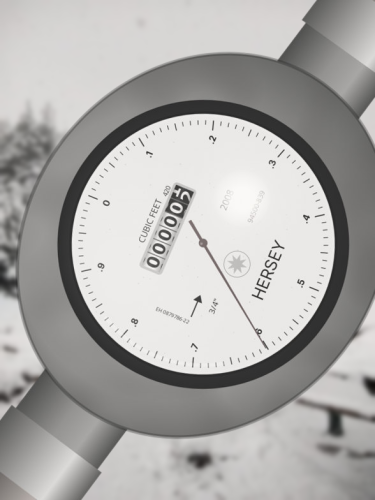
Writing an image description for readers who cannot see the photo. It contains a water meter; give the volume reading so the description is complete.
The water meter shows 1.60 ft³
